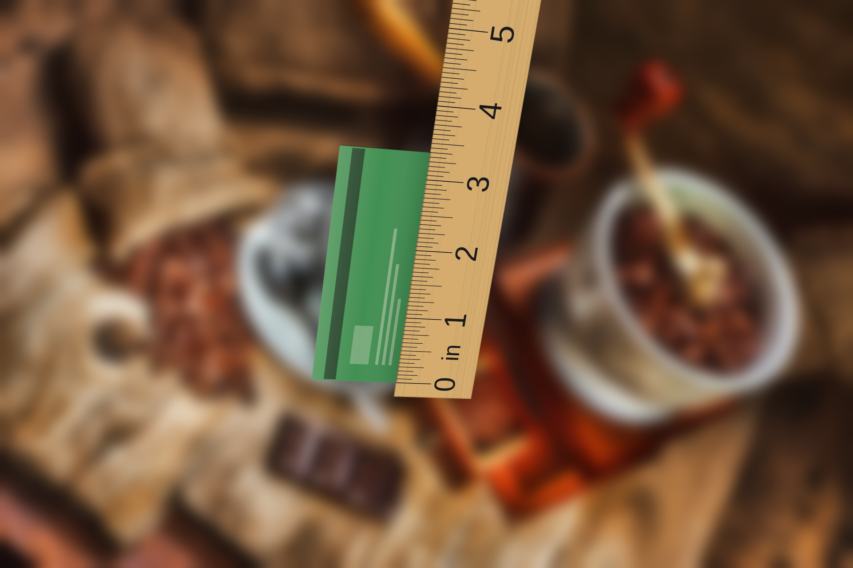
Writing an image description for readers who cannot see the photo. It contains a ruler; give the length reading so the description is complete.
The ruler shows 3.375 in
